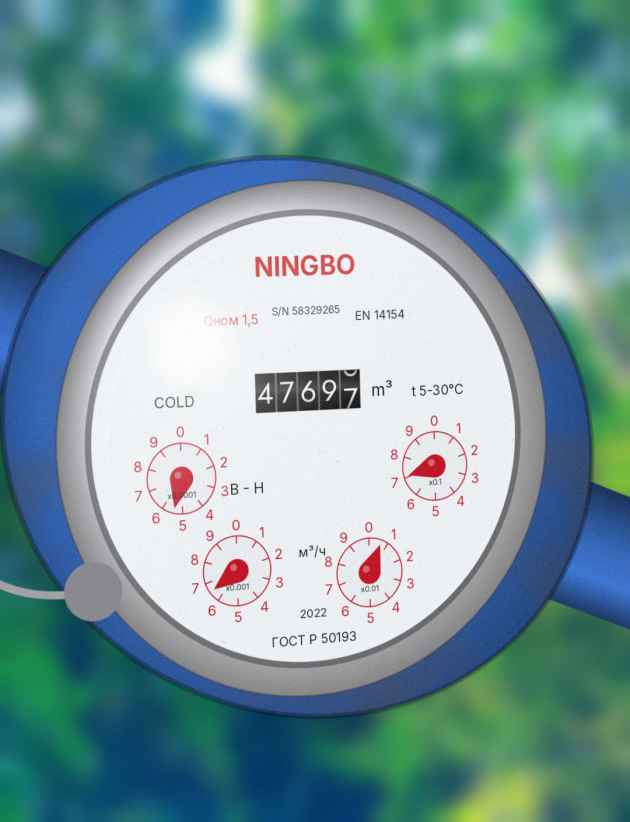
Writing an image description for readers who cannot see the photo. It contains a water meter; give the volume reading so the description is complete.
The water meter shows 47696.7065 m³
